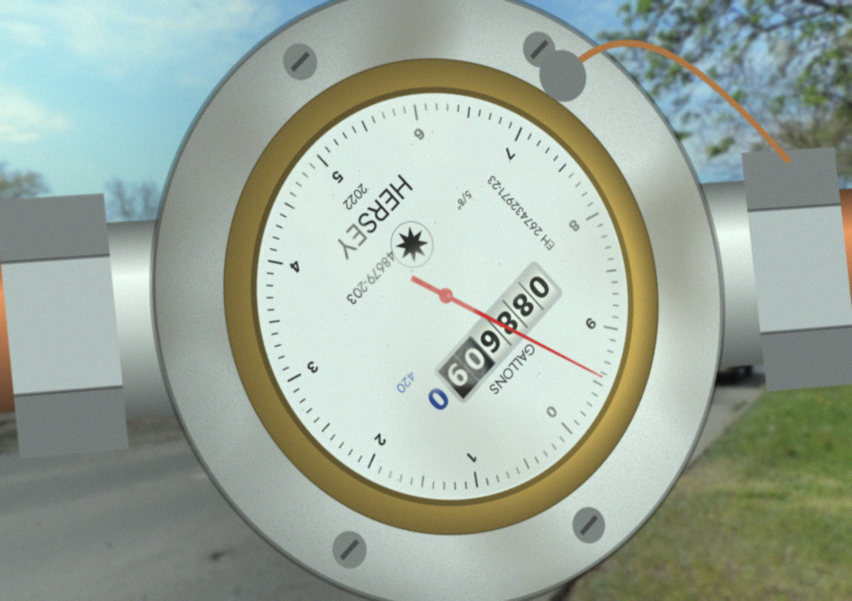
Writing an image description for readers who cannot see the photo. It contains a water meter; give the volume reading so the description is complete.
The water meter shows 886089.4 gal
